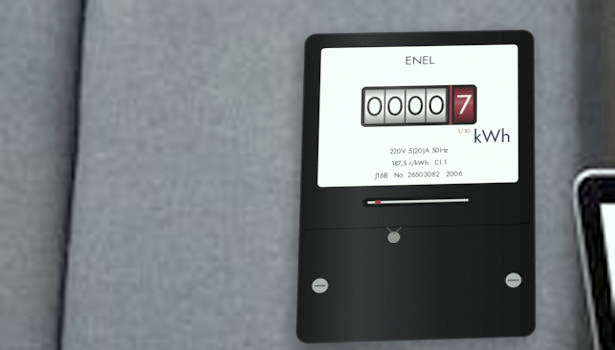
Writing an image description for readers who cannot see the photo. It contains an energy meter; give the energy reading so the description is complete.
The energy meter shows 0.7 kWh
